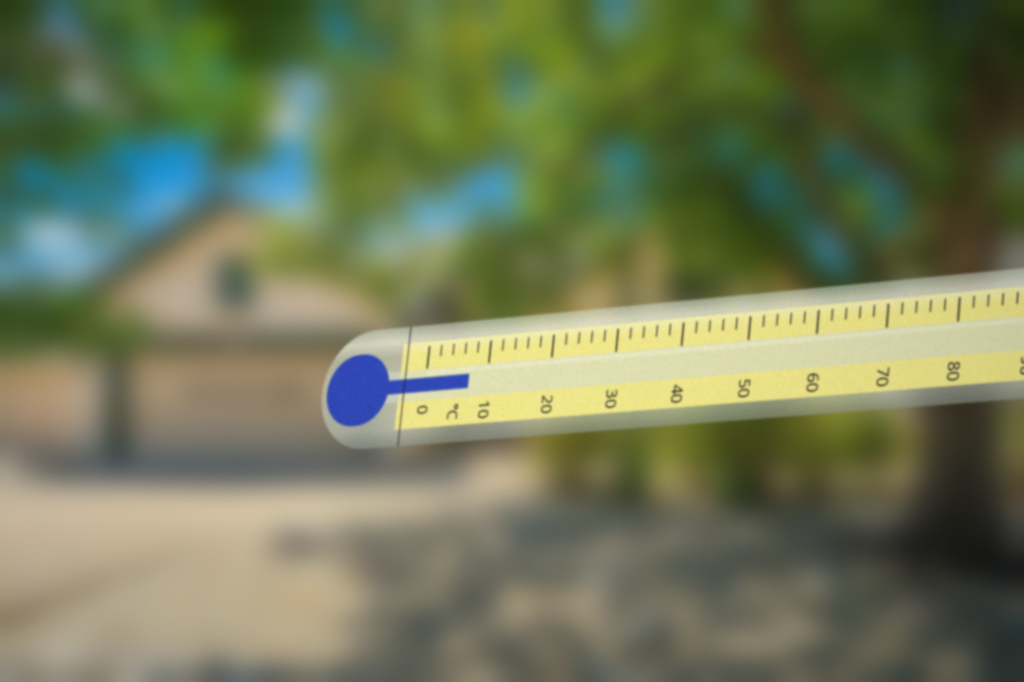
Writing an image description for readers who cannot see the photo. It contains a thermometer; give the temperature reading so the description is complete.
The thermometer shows 7 °C
